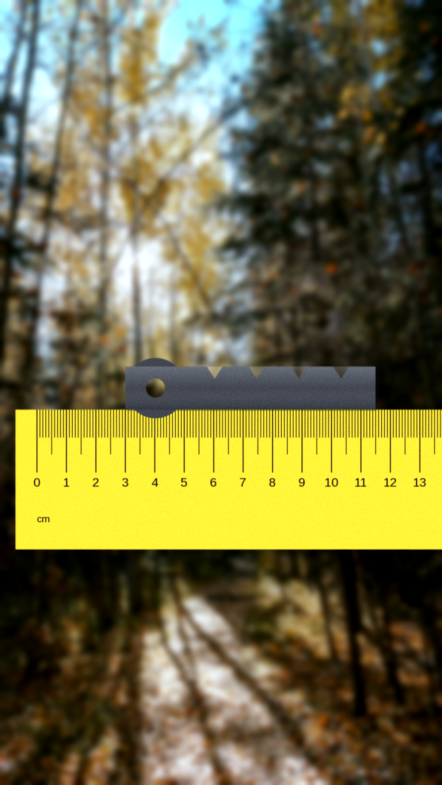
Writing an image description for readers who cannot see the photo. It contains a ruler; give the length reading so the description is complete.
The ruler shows 8.5 cm
